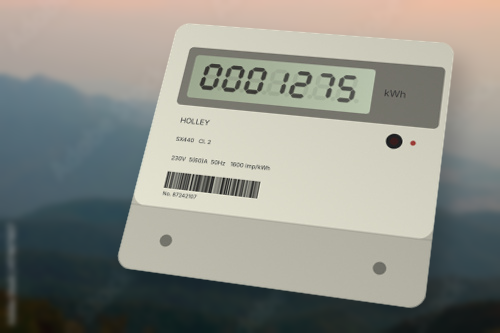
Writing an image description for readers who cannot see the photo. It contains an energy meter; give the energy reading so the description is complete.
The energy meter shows 1275 kWh
